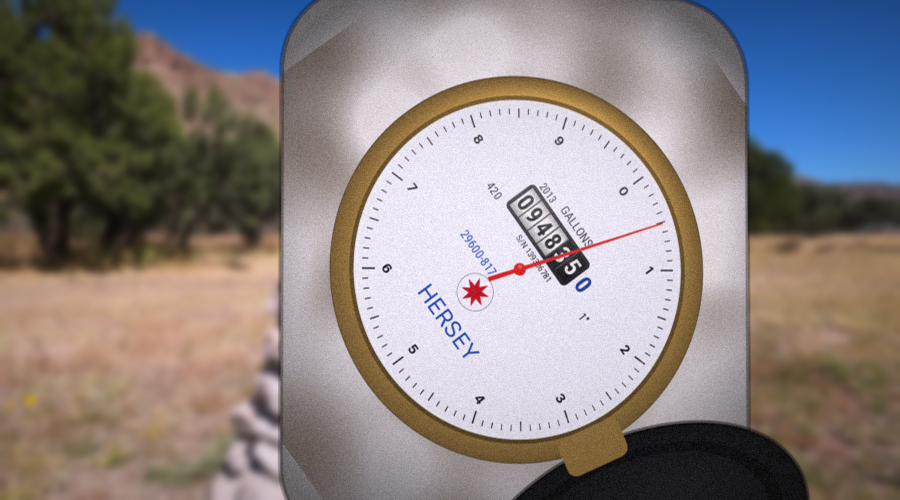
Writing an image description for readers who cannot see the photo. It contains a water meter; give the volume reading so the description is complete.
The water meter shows 948350.5 gal
